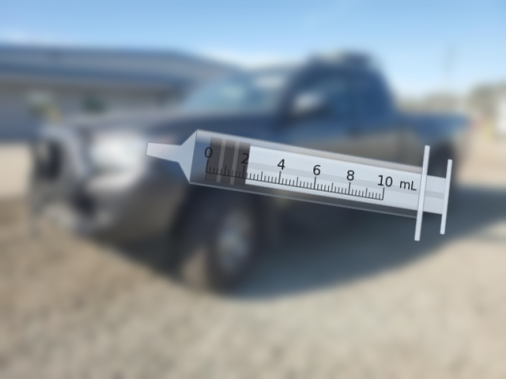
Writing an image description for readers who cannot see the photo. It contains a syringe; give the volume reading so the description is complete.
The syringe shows 0 mL
